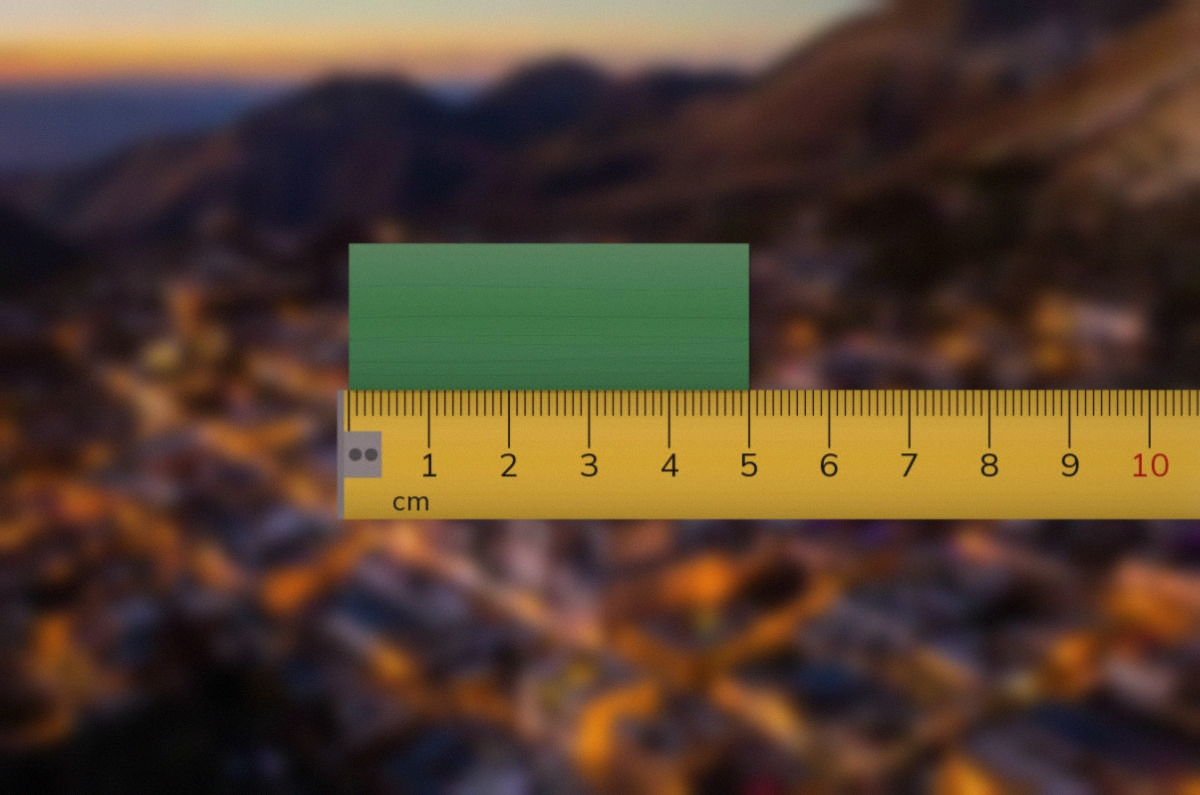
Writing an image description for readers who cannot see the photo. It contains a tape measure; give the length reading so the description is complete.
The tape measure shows 5 cm
